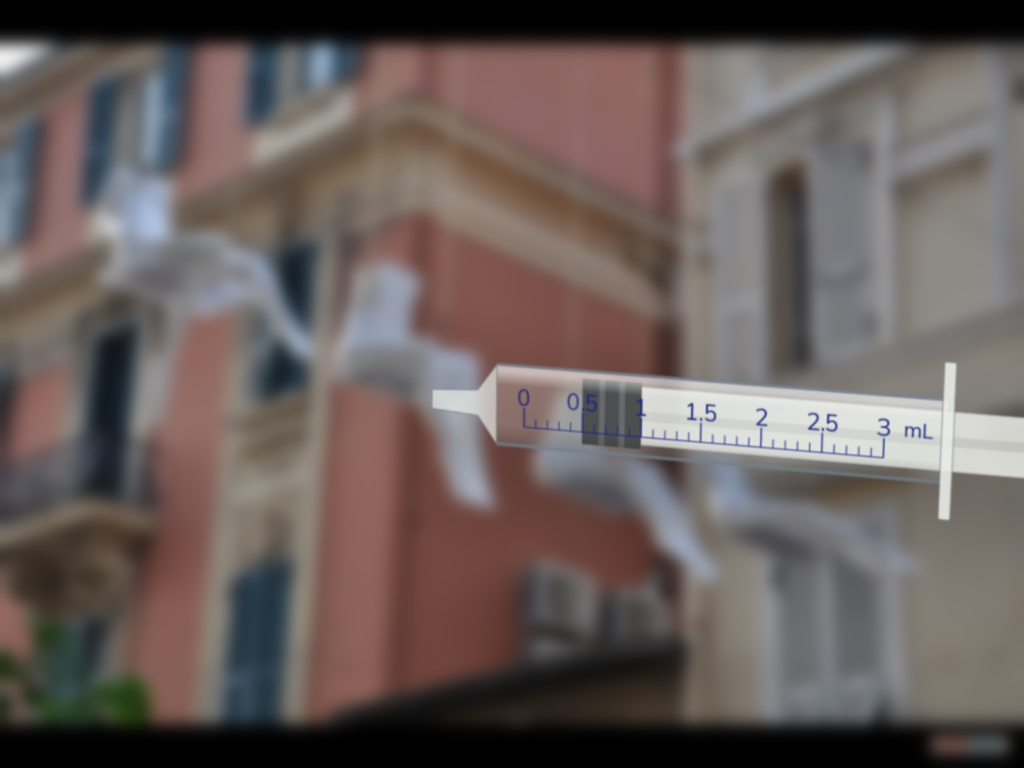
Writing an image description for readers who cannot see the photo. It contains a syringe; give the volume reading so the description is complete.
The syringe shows 0.5 mL
